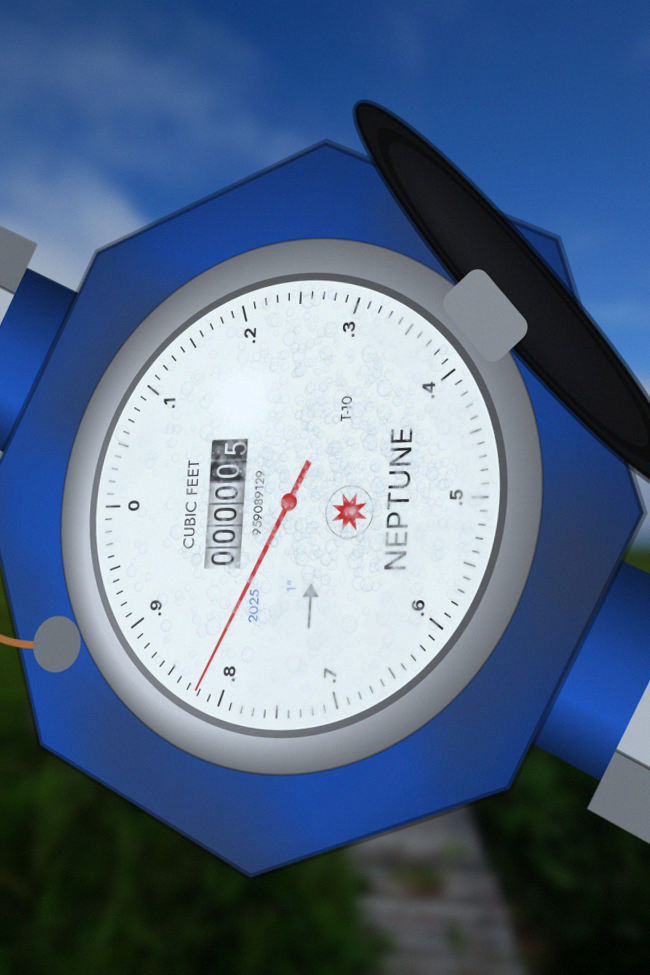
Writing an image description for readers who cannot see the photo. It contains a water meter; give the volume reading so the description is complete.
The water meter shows 4.82 ft³
